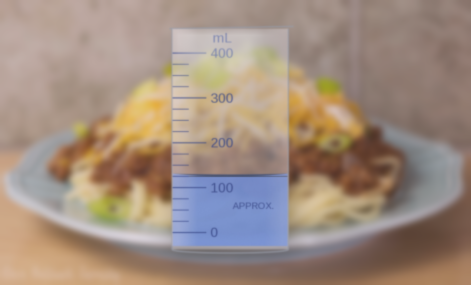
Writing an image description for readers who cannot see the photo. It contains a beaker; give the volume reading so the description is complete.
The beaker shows 125 mL
